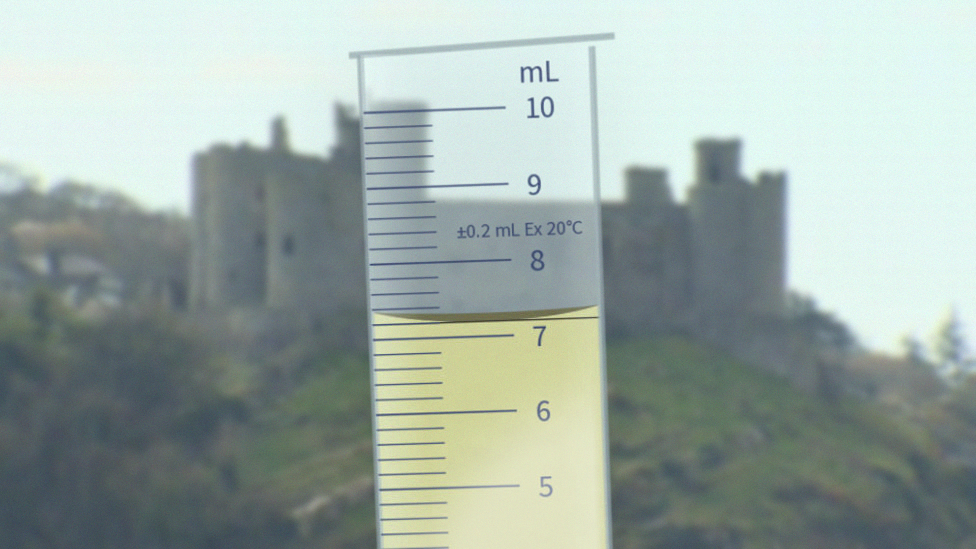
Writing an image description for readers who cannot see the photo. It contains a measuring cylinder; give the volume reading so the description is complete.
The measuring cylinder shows 7.2 mL
